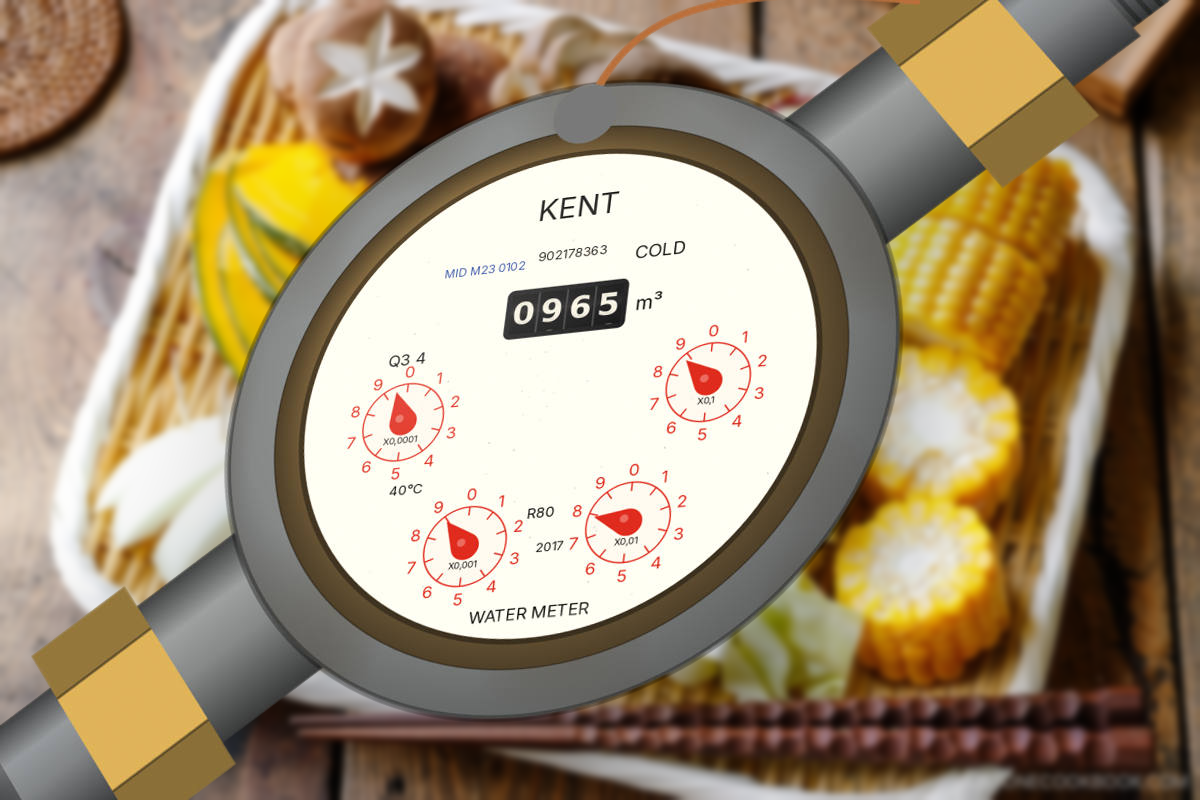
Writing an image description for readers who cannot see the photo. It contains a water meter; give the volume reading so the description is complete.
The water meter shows 965.8789 m³
